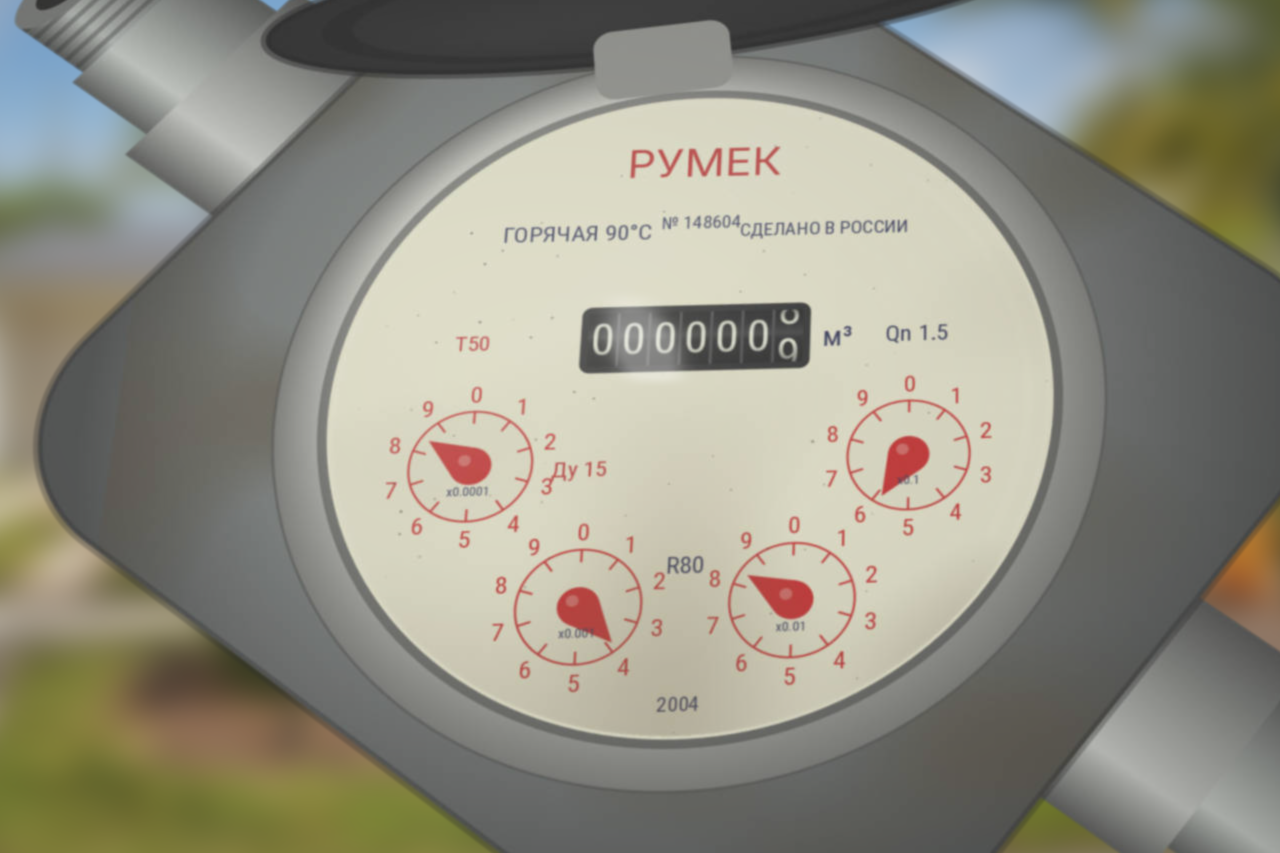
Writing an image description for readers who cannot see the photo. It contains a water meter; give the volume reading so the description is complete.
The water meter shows 8.5838 m³
